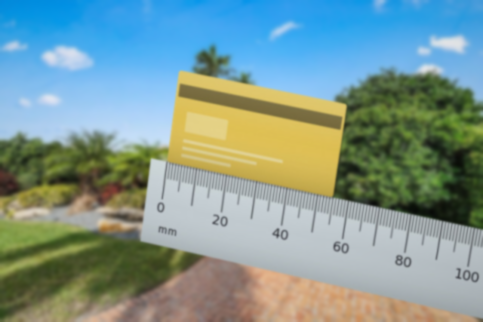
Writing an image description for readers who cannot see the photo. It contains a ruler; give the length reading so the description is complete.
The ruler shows 55 mm
